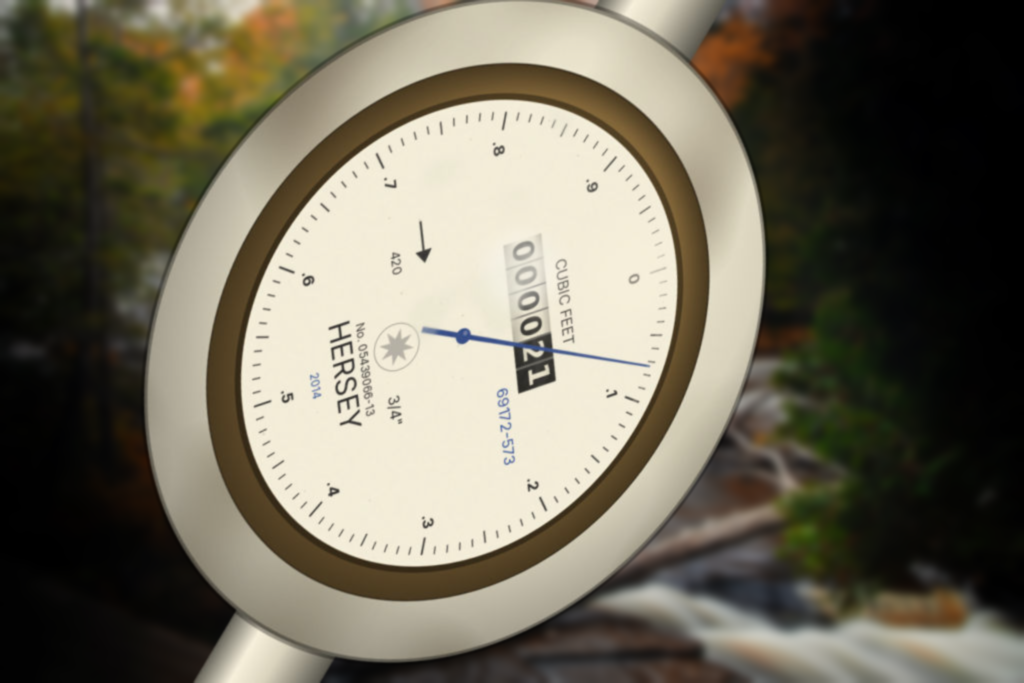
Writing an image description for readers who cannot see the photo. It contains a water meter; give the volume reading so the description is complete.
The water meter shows 21.07 ft³
